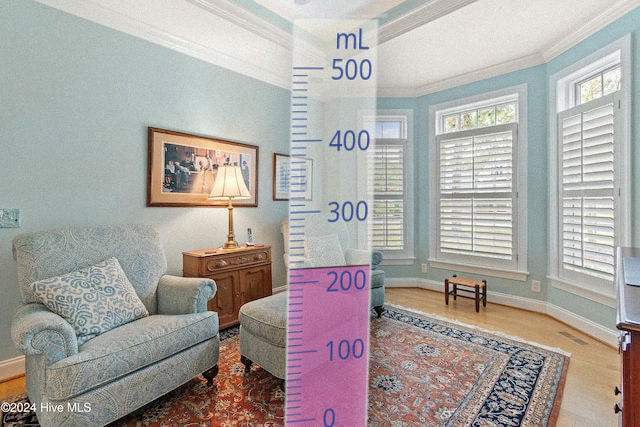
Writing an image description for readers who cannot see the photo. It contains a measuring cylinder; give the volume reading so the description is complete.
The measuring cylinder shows 220 mL
